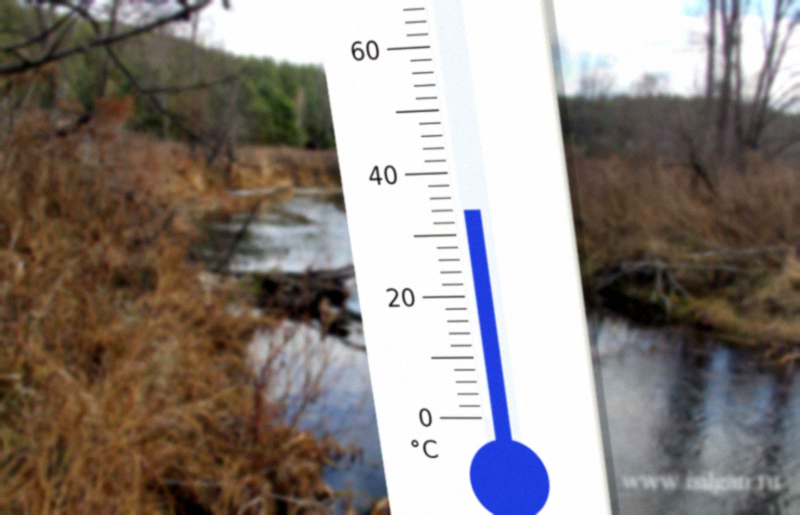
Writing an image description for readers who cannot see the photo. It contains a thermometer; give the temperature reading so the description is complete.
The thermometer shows 34 °C
